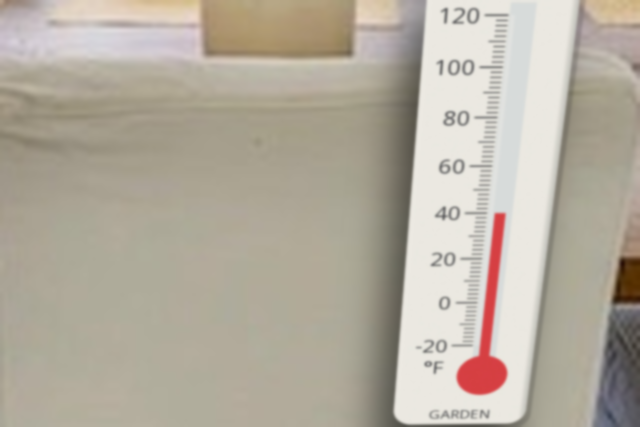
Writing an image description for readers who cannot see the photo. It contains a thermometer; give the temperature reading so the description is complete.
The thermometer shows 40 °F
